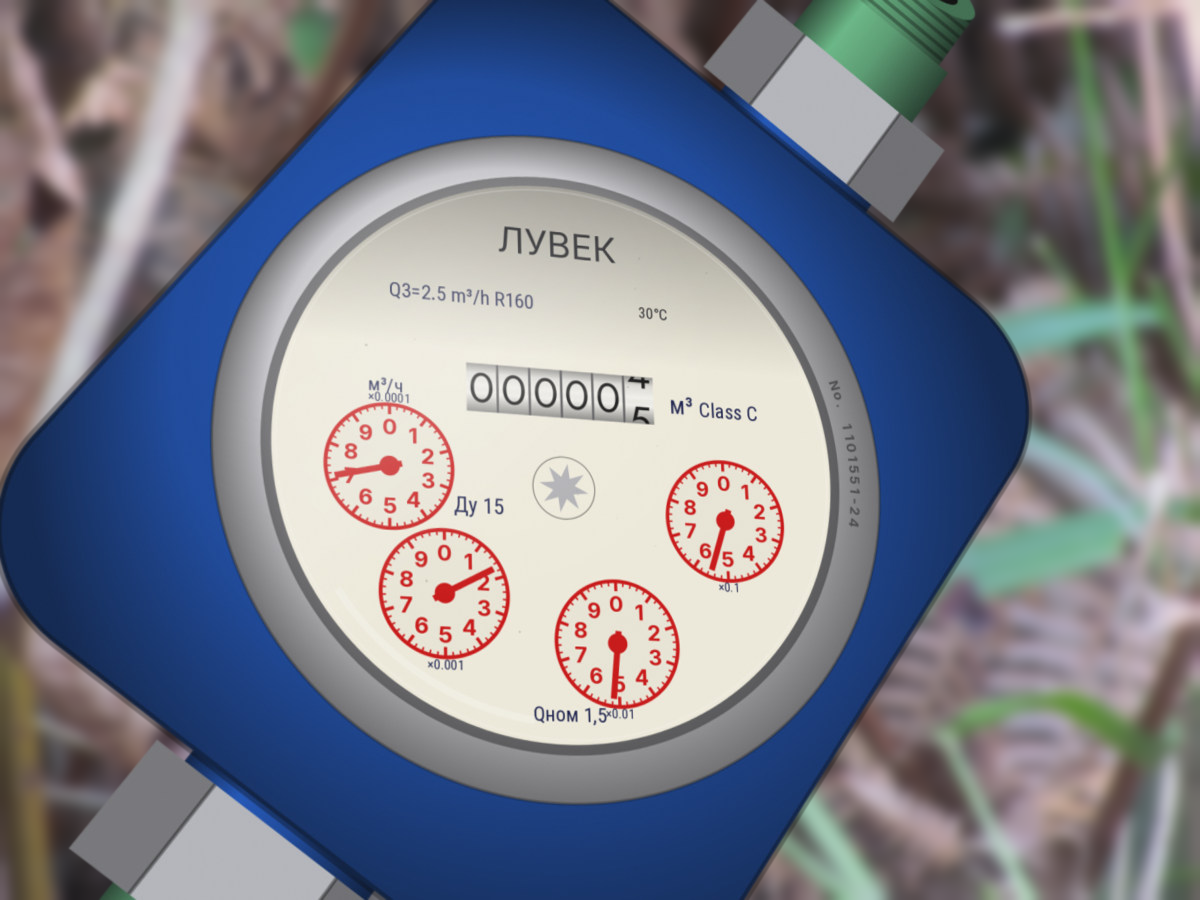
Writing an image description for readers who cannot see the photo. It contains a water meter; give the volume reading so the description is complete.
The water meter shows 4.5517 m³
